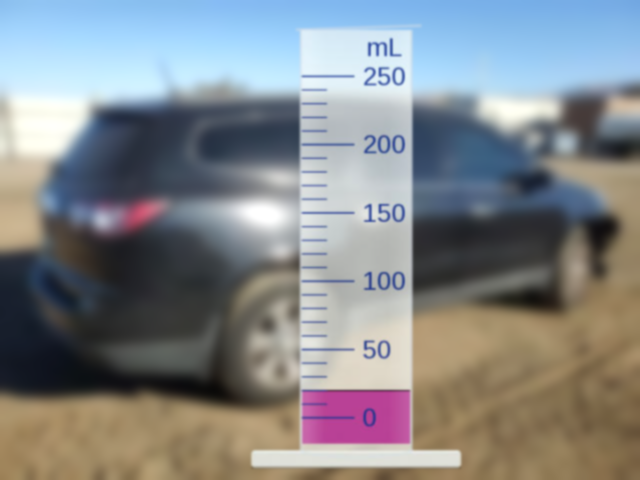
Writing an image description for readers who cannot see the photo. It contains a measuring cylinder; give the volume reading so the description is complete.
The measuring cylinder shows 20 mL
